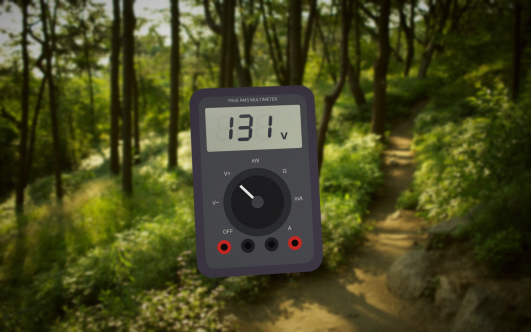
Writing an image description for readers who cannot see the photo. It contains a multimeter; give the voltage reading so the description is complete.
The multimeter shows 131 V
